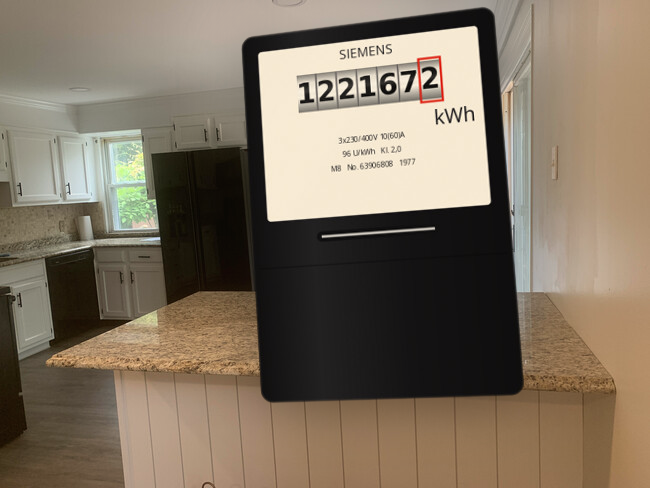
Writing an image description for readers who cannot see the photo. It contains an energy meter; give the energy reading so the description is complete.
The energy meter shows 122167.2 kWh
